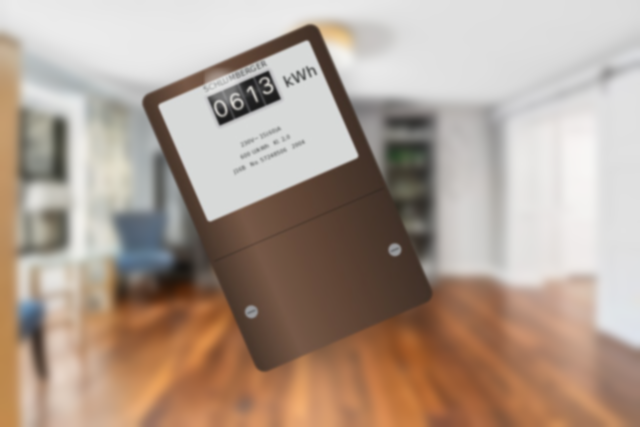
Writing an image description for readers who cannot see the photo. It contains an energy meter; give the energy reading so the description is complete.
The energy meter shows 613 kWh
